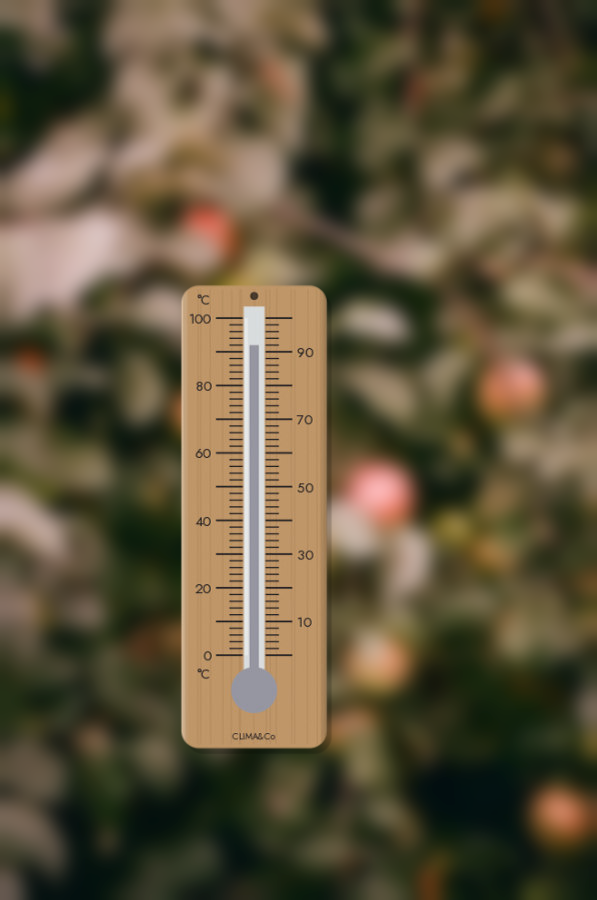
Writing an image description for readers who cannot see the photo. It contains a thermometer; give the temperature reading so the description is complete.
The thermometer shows 92 °C
